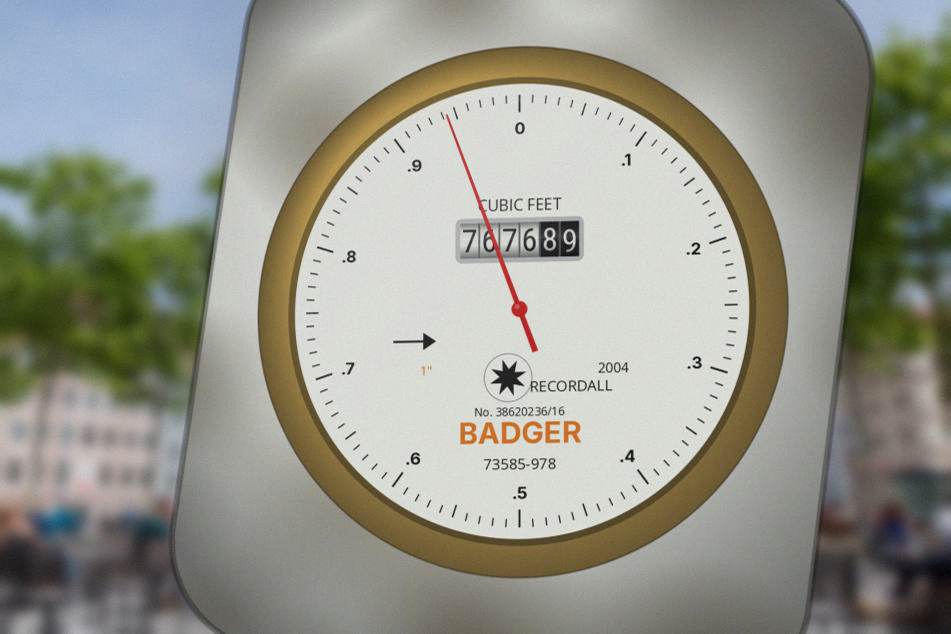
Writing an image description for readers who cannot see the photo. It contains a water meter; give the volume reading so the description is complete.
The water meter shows 767688.94 ft³
